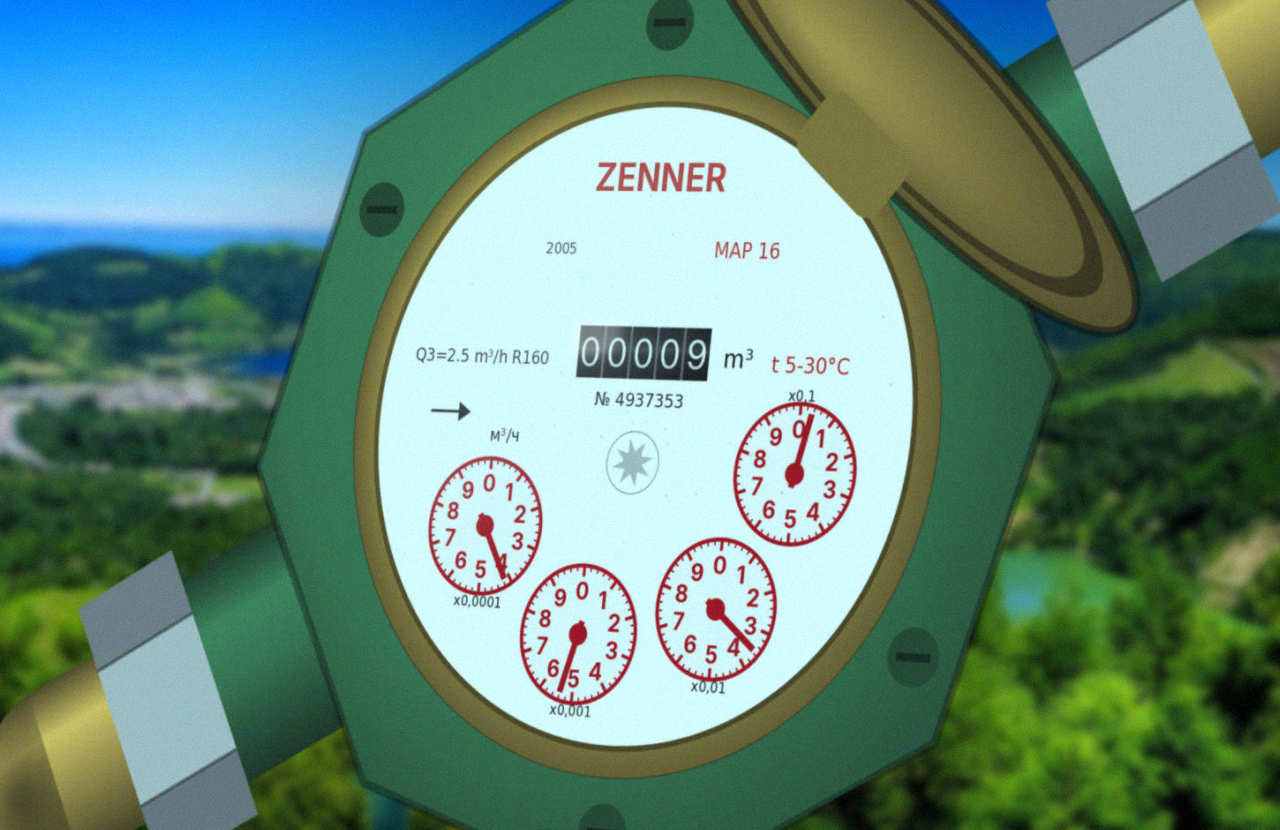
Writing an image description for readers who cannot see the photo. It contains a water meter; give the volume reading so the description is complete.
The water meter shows 9.0354 m³
